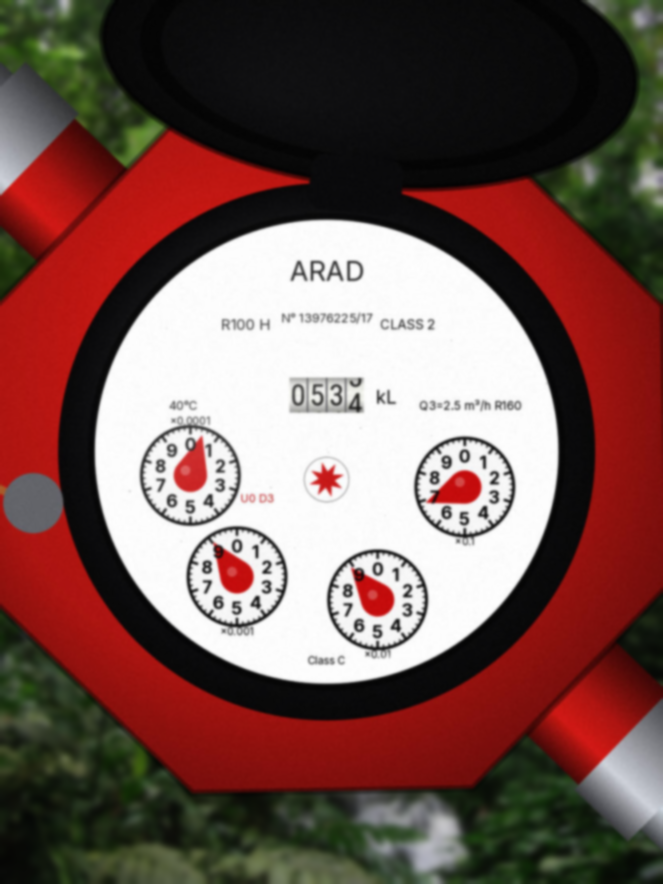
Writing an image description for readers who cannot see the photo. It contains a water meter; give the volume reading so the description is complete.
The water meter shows 533.6890 kL
